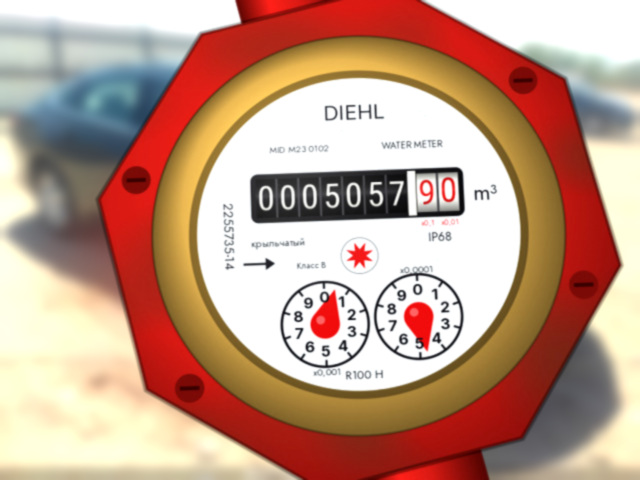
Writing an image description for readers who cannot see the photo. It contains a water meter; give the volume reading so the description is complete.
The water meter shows 5057.9004 m³
